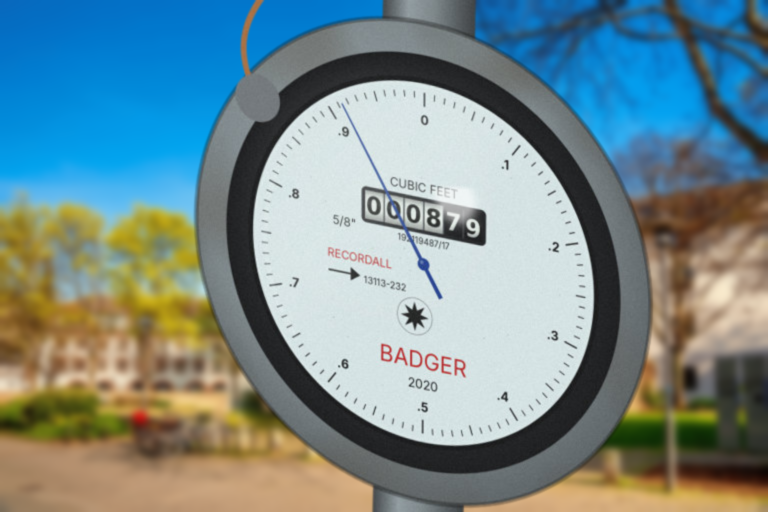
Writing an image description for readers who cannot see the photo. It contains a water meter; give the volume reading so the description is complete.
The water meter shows 878.91 ft³
